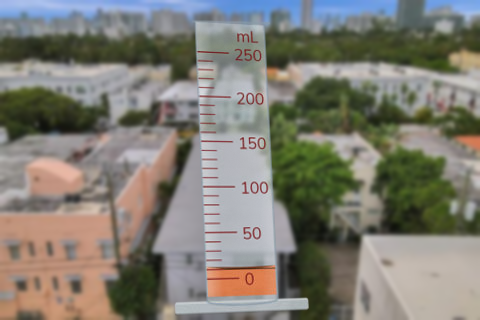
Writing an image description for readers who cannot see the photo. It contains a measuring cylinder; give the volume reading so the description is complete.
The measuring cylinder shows 10 mL
